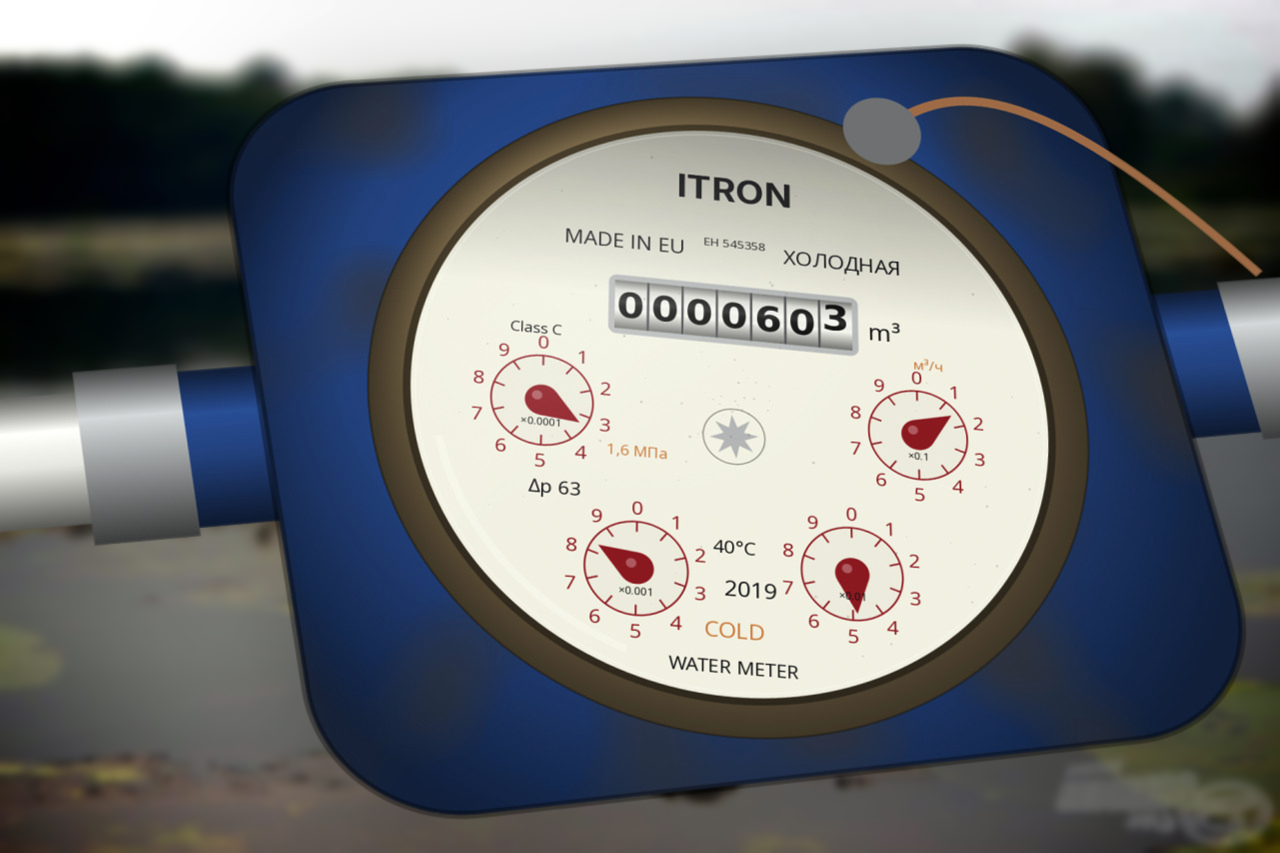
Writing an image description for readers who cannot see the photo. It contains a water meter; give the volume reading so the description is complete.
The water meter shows 603.1483 m³
